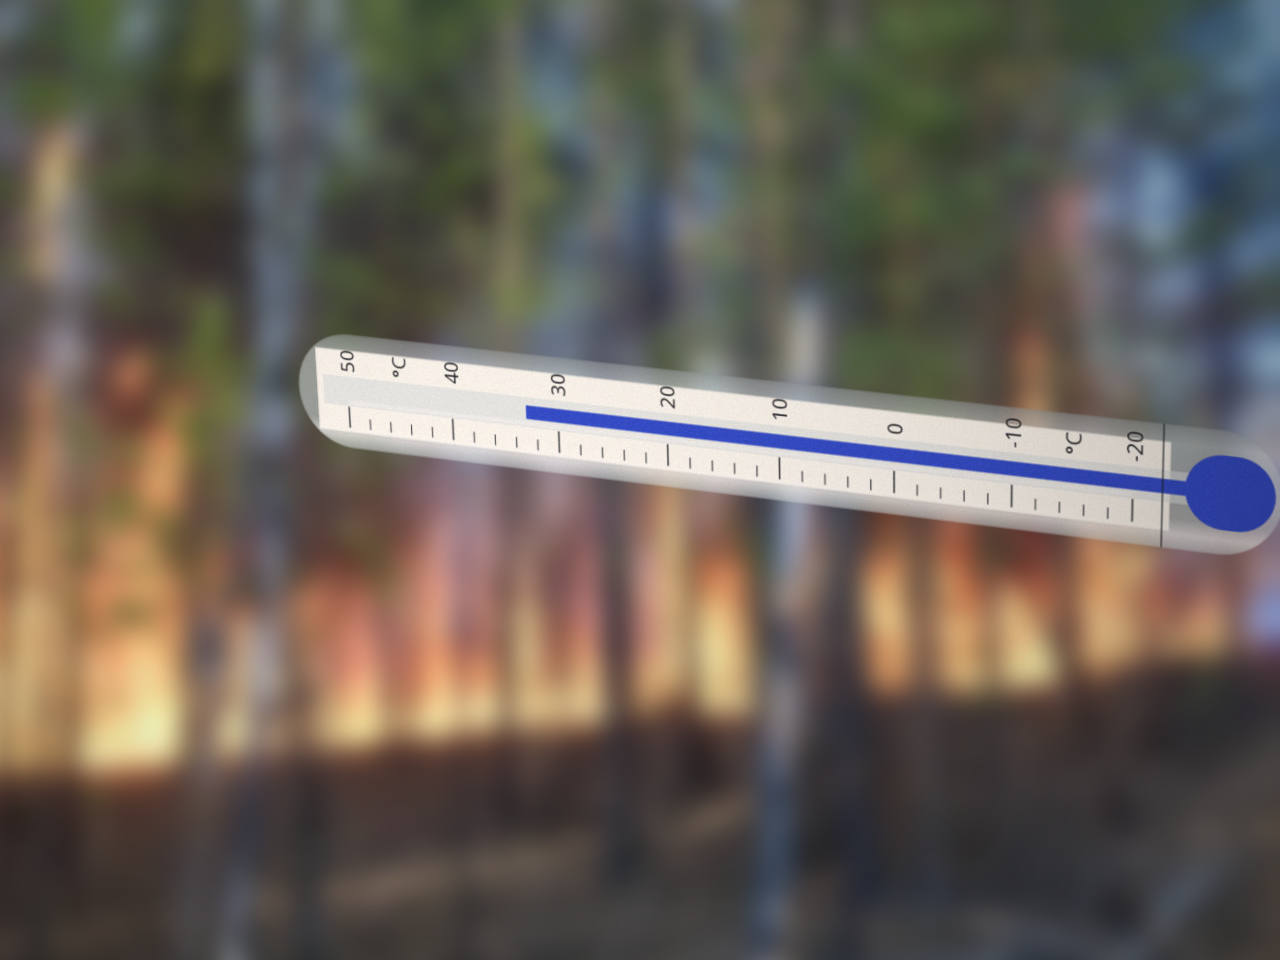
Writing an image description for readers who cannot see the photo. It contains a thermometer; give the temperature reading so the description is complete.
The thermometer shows 33 °C
